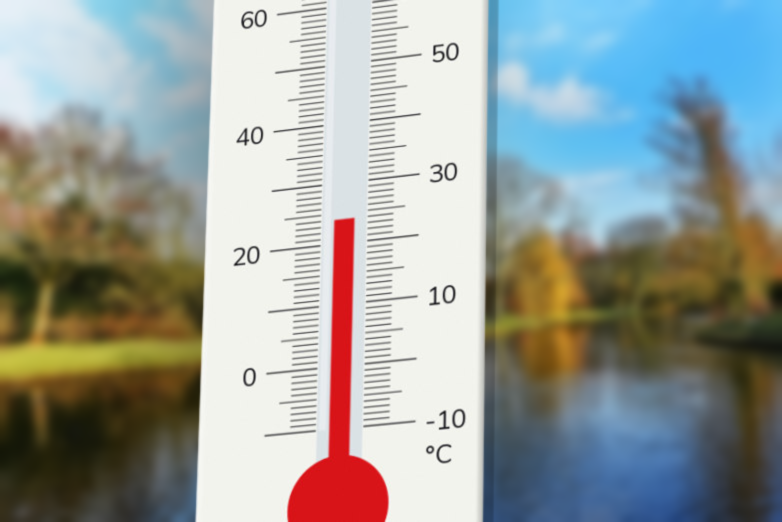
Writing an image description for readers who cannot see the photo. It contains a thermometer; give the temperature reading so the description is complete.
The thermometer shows 24 °C
